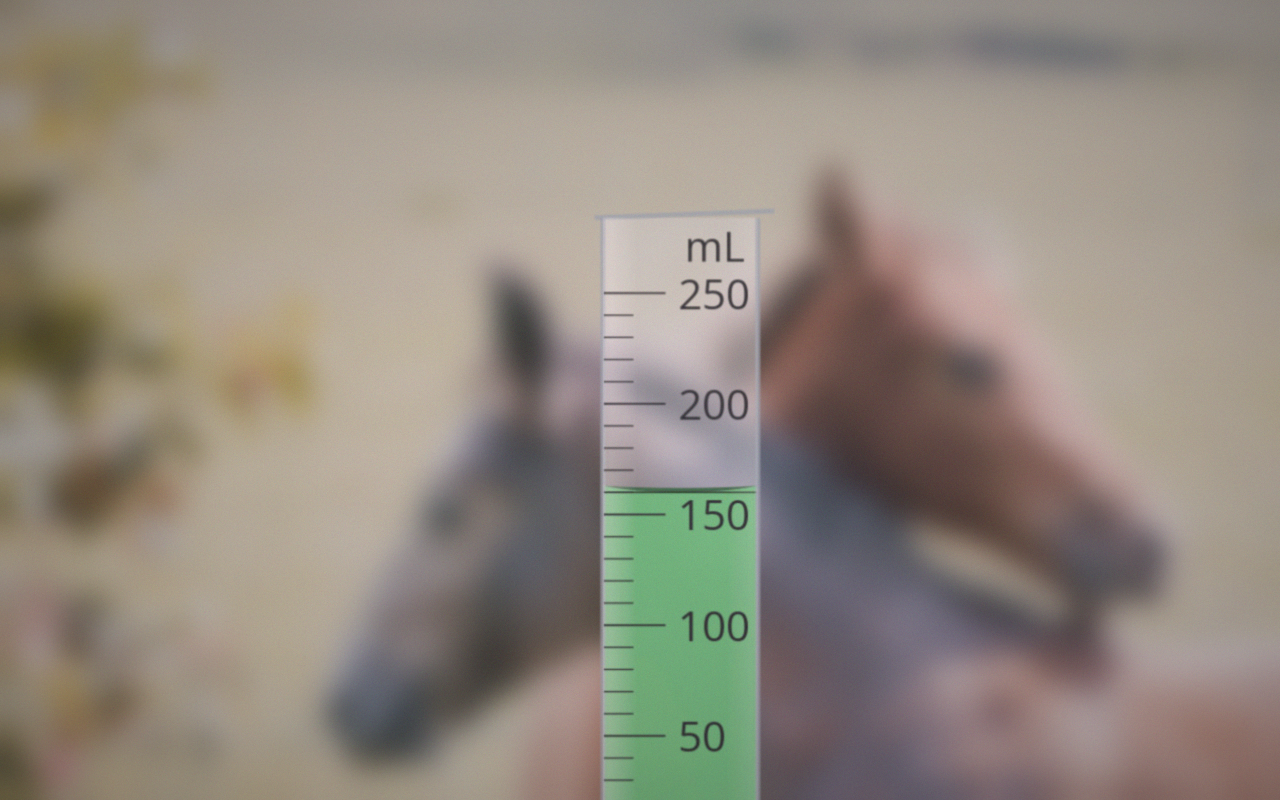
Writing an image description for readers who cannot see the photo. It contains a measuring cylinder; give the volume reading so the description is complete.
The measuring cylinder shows 160 mL
